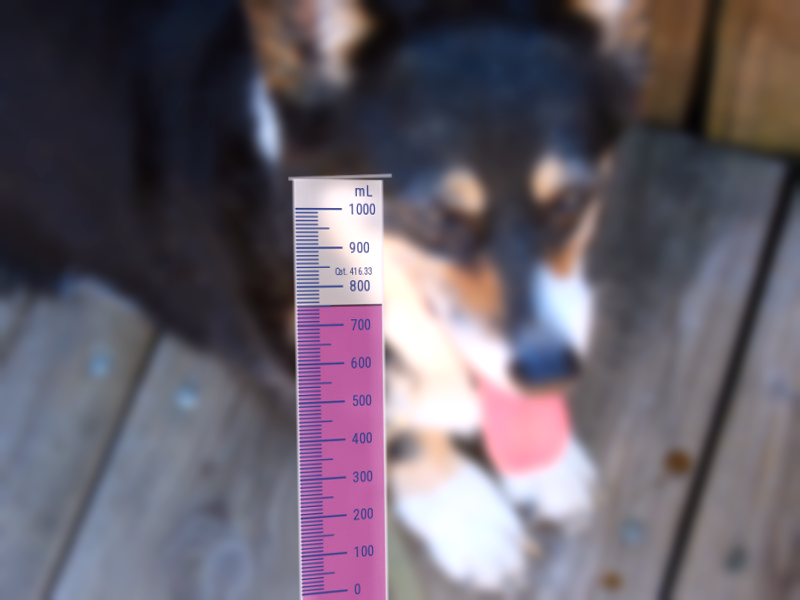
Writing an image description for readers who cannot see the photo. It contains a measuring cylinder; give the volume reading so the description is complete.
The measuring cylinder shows 750 mL
